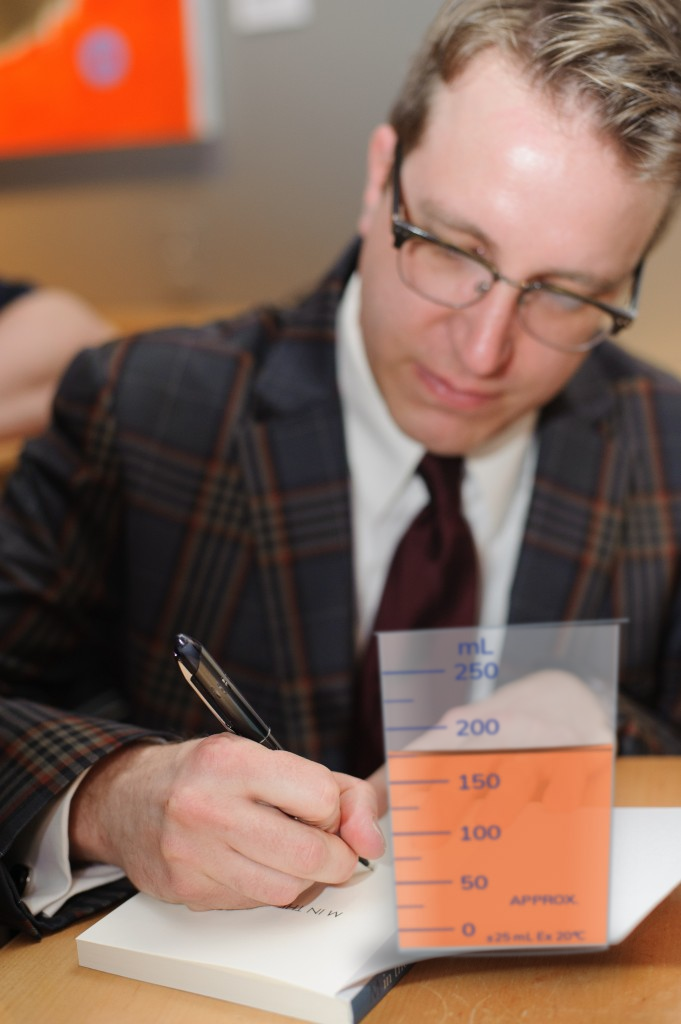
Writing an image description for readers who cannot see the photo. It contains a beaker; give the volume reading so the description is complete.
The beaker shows 175 mL
